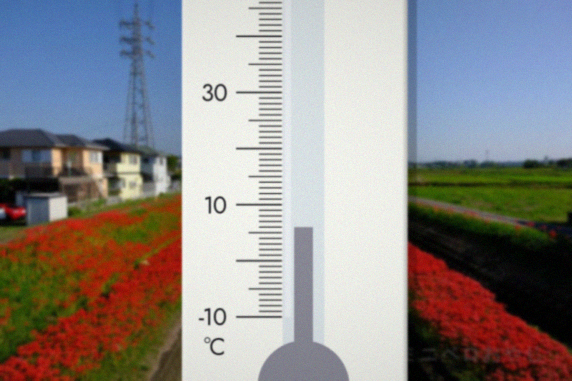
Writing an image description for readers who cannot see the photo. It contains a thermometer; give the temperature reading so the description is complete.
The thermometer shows 6 °C
